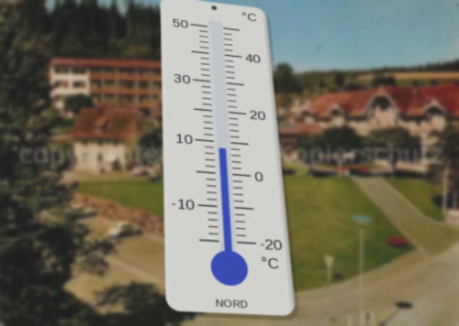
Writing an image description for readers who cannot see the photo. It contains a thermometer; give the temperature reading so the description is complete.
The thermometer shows 8 °C
